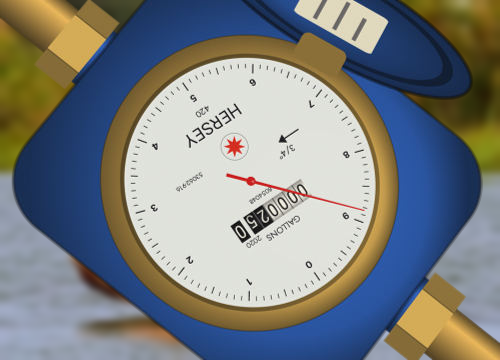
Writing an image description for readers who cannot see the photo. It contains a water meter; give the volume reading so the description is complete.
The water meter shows 248.8 gal
